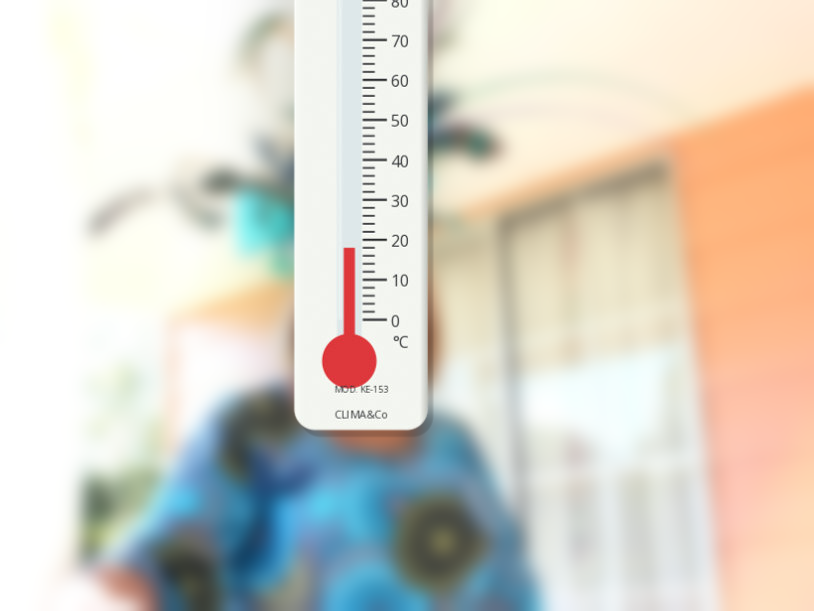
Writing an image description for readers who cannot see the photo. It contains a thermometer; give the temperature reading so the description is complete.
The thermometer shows 18 °C
